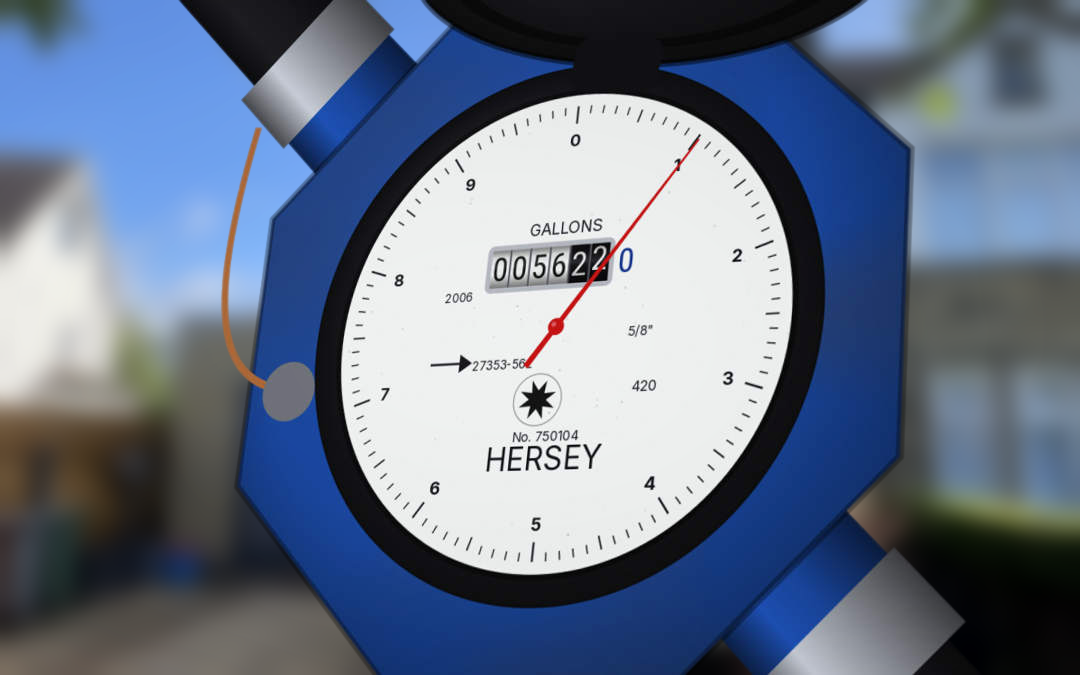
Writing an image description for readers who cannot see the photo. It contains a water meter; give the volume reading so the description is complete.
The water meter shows 56221.0 gal
